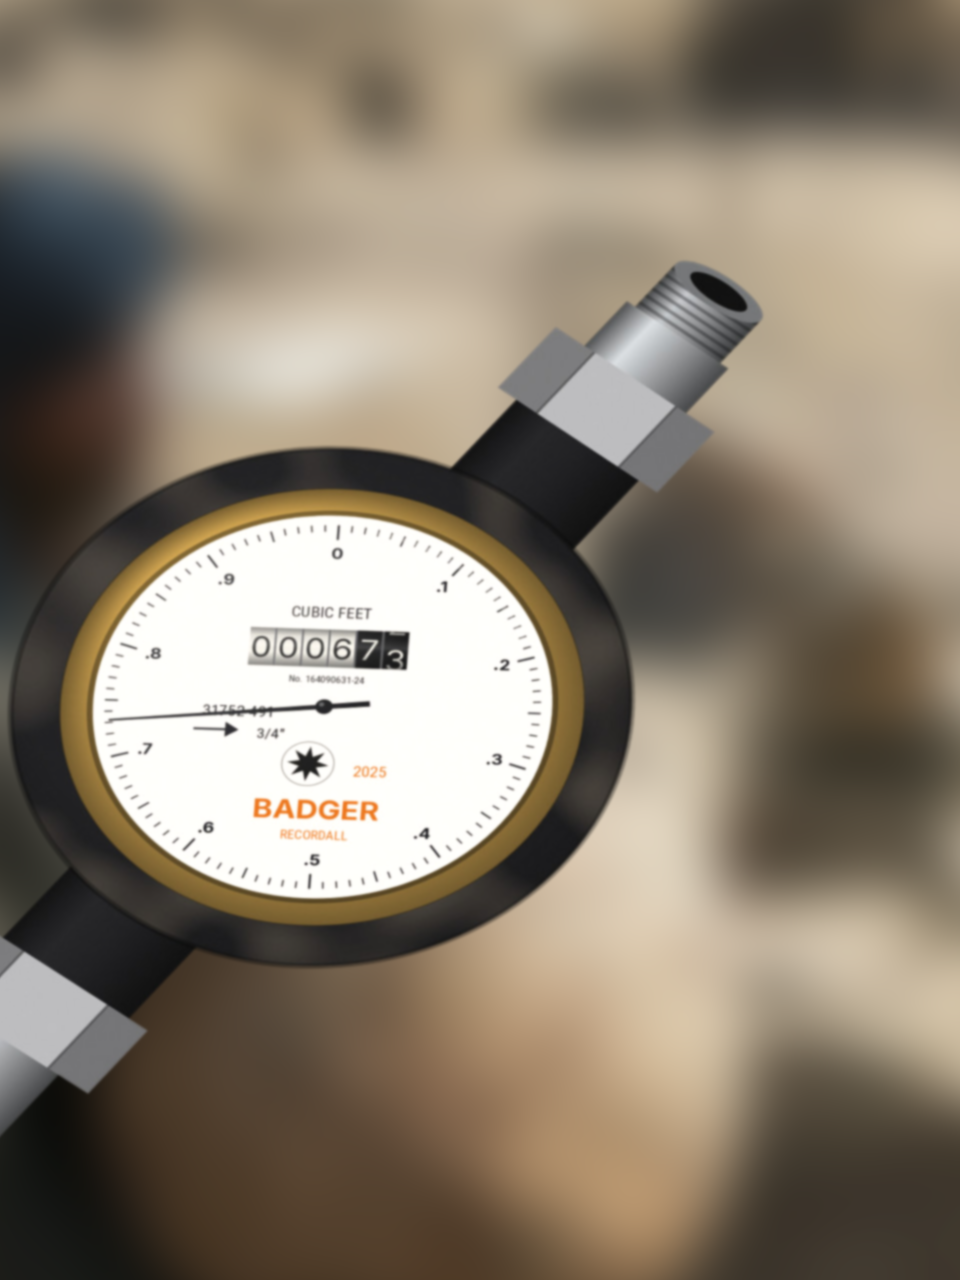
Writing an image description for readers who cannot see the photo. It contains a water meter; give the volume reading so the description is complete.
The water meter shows 672.73 ft³
